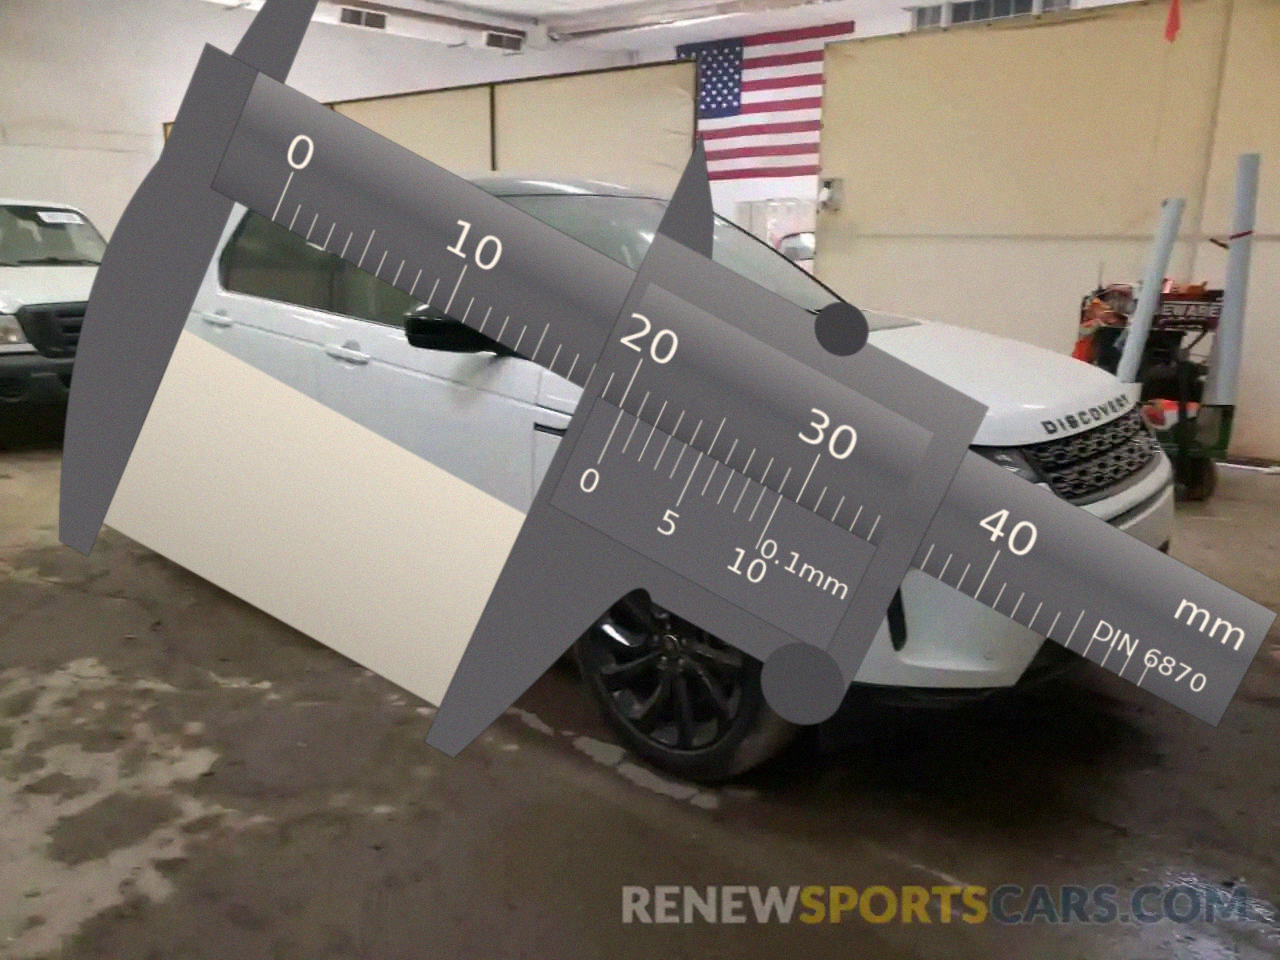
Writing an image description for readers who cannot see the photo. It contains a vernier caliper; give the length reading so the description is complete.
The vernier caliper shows 20.2 mm
